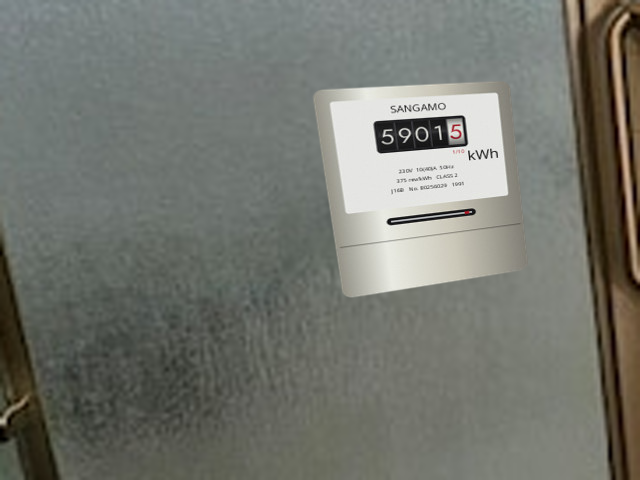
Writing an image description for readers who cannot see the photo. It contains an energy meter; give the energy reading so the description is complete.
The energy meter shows 5901.5 kWh
